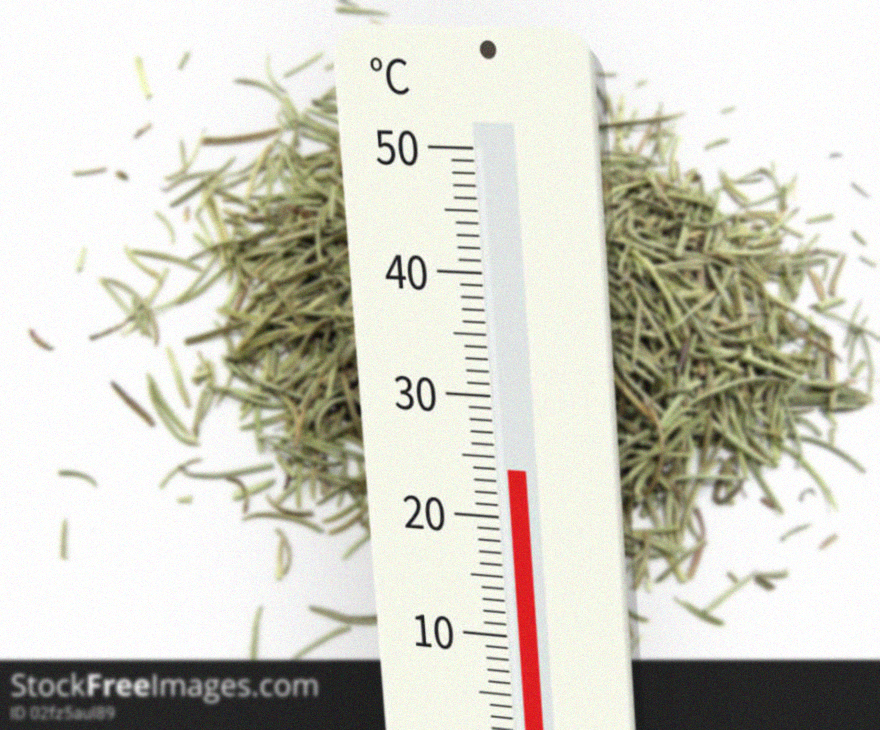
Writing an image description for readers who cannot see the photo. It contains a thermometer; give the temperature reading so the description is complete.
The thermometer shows 24 °C
